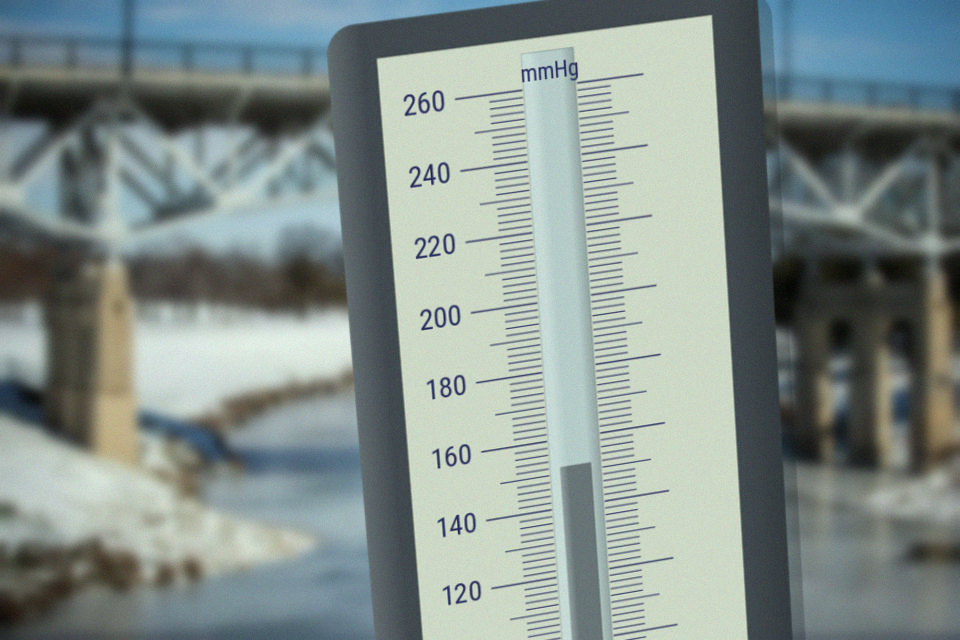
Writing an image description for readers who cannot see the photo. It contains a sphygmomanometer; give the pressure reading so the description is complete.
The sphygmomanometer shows 152 mmHg
